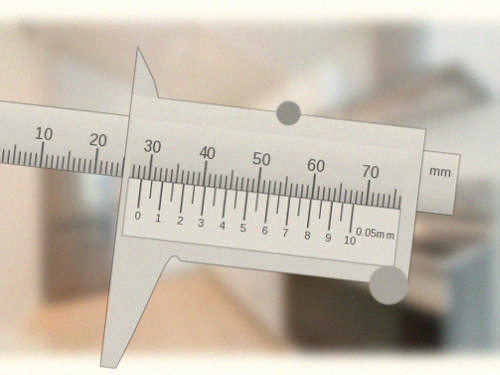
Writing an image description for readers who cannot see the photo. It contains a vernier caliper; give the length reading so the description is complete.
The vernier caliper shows 28.6 mm
